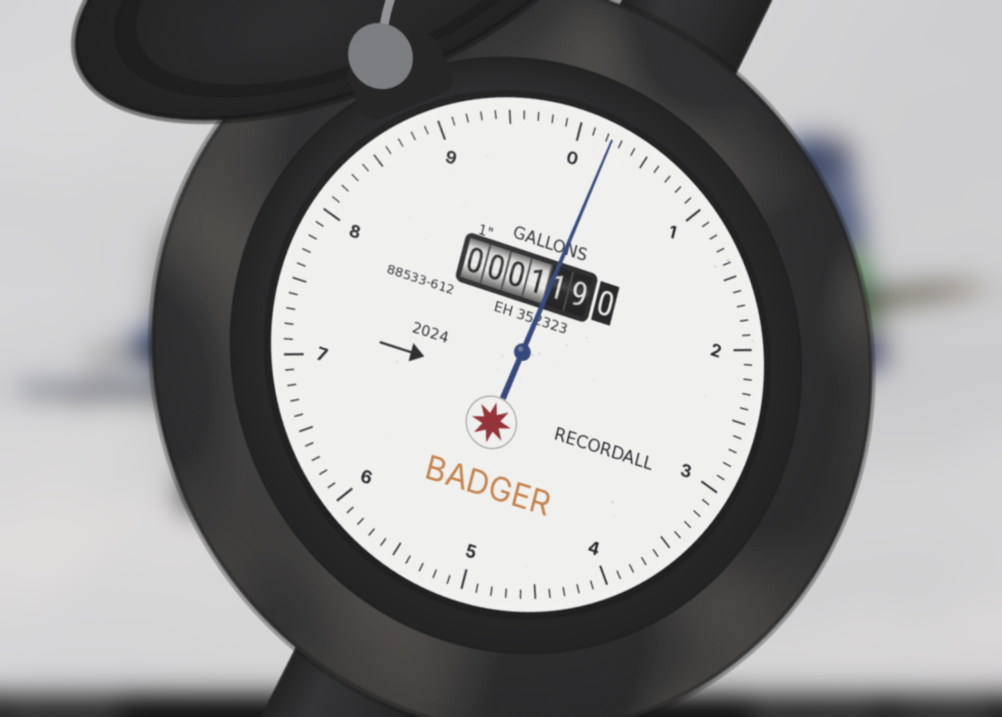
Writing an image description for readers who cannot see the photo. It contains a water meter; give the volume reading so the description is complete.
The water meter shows 1190.2 gal
